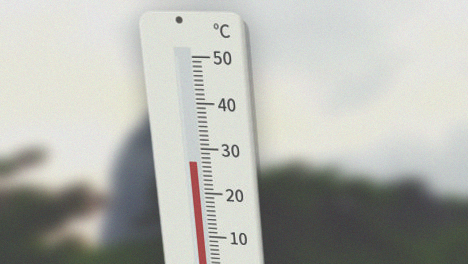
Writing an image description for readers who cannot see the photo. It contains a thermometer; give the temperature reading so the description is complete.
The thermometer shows 27 °C
